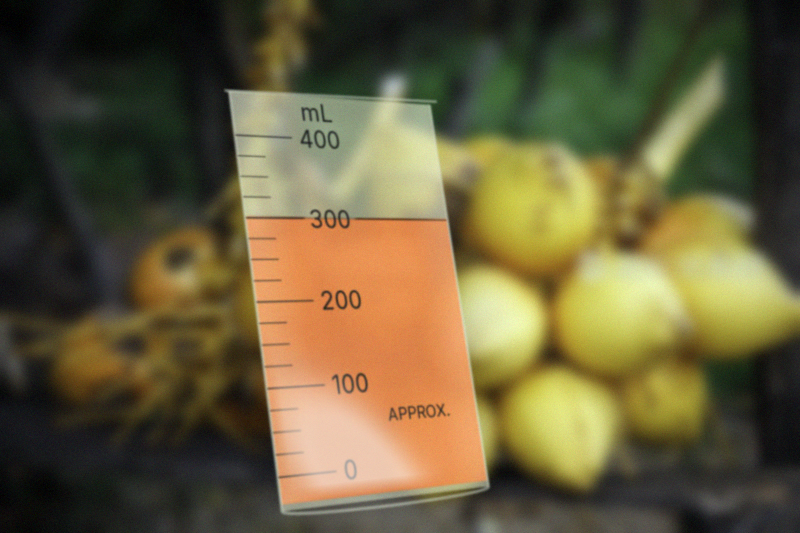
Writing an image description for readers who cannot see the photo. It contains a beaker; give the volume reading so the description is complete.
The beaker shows 300 mL
